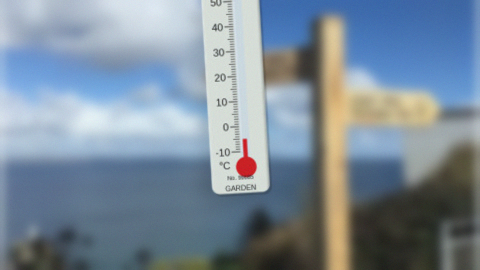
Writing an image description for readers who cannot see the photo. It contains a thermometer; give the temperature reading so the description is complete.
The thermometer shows -5 °C
